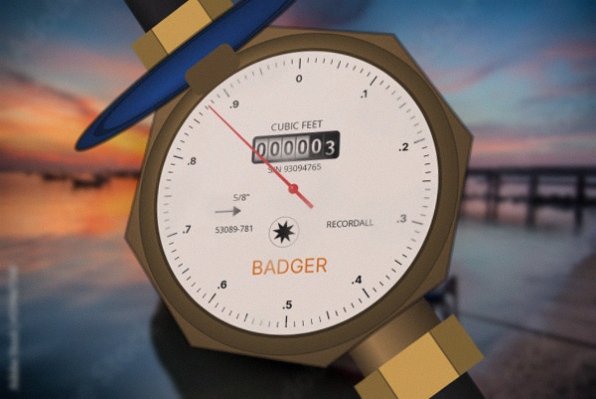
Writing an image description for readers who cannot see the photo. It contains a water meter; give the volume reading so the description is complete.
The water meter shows 2.87 ft³
